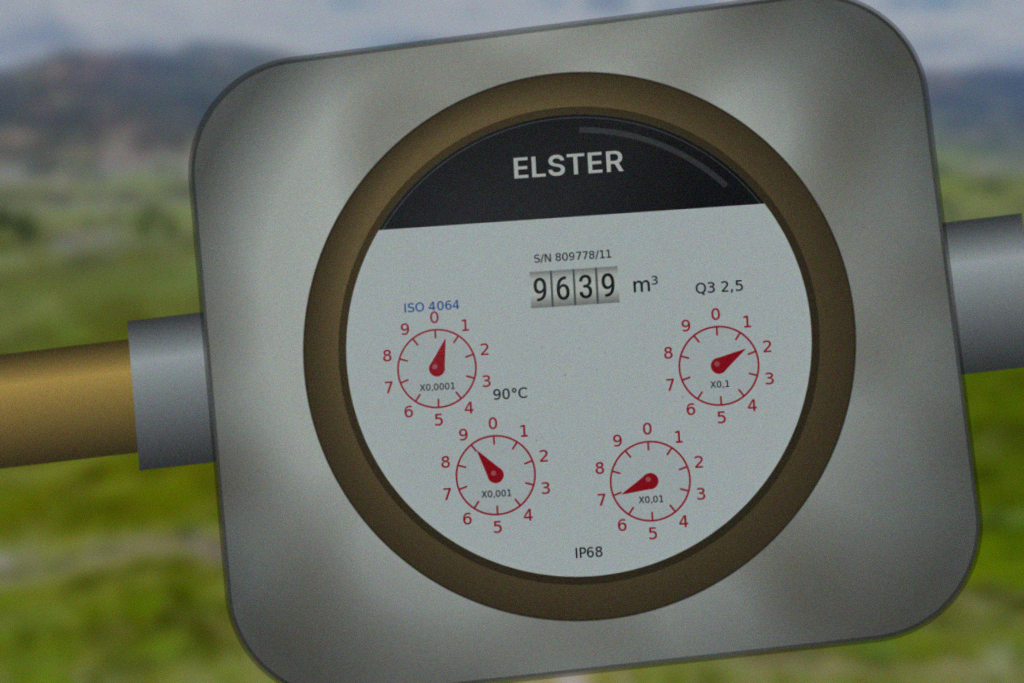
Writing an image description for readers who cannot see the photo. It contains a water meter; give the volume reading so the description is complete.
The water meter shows 9639.1690 m³
